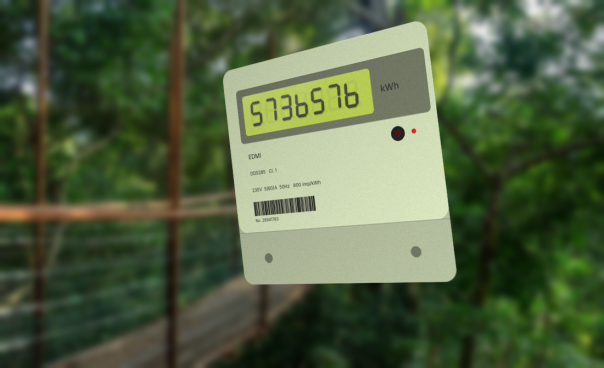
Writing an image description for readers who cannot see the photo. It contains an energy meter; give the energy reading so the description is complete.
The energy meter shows 5736576 kWh
